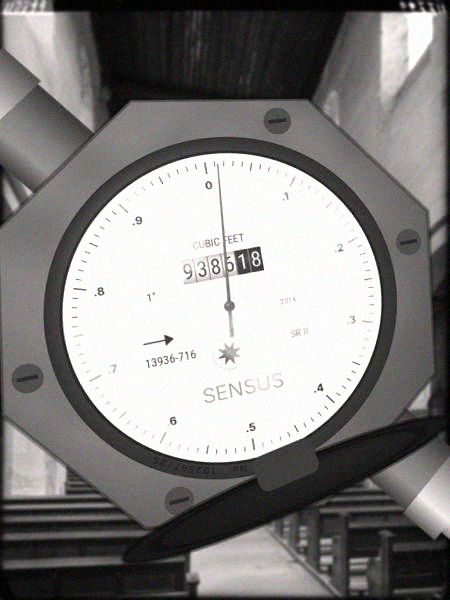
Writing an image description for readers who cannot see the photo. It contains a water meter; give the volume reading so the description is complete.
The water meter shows 938618.01 ft³
